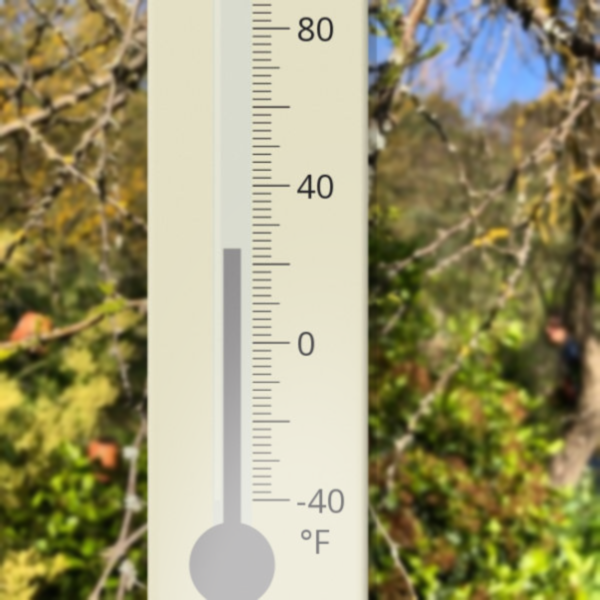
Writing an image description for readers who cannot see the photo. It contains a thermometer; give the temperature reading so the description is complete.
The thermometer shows 24 °F
